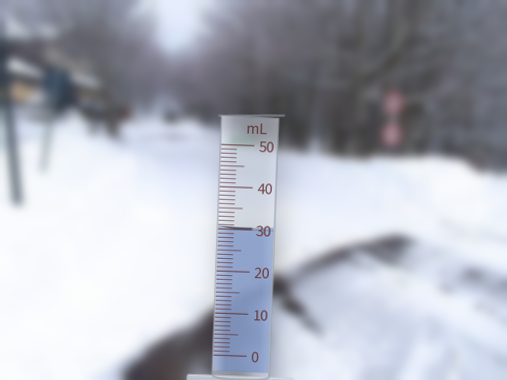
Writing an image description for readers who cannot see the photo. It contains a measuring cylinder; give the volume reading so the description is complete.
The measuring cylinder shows 30 mL
